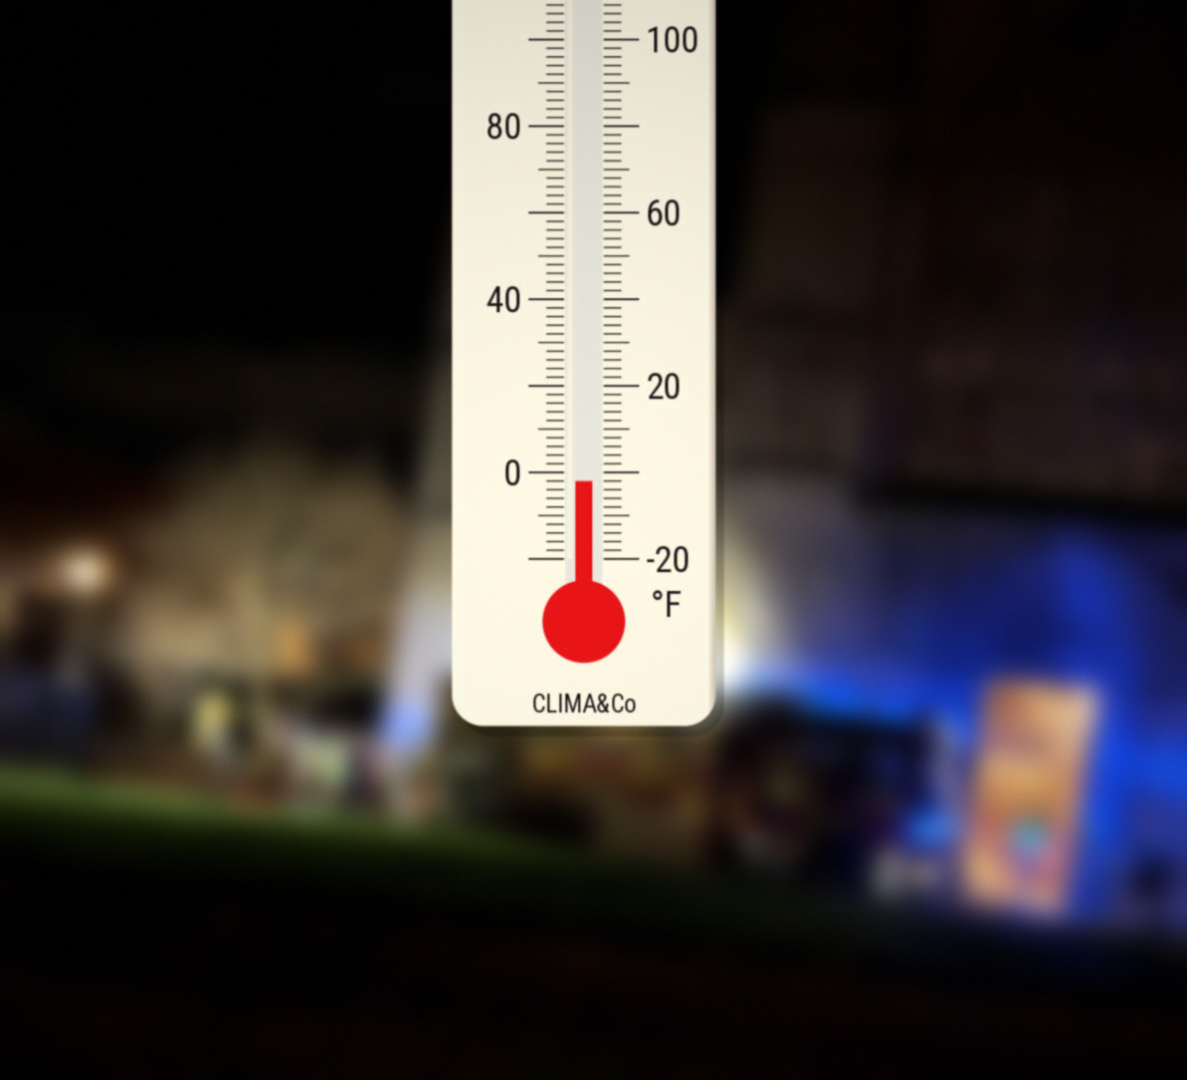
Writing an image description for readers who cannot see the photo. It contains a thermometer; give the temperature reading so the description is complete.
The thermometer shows -2 °F
